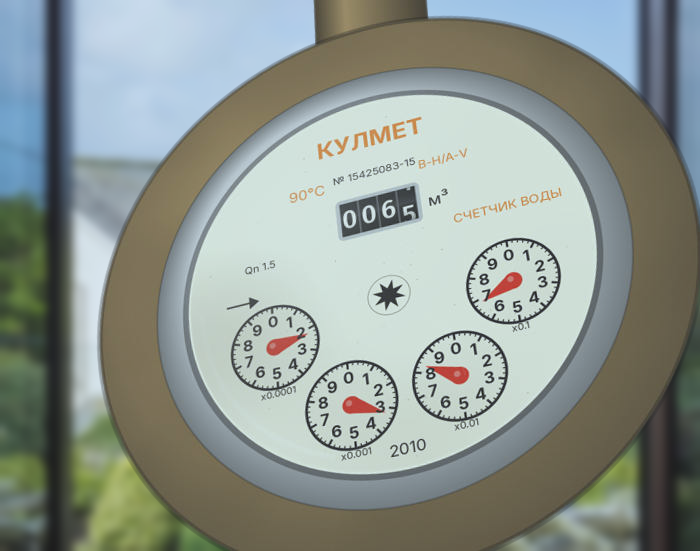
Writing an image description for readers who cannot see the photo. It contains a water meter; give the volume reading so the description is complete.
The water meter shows 64.6832 m³
